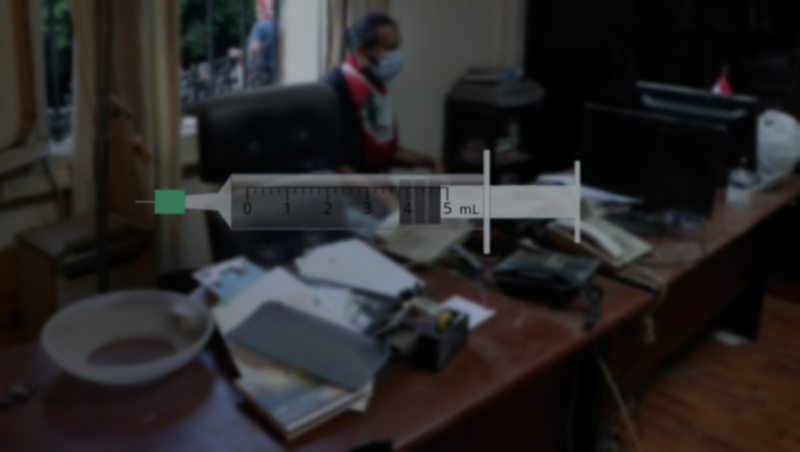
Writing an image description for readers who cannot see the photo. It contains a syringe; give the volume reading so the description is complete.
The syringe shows 3.8 mL
